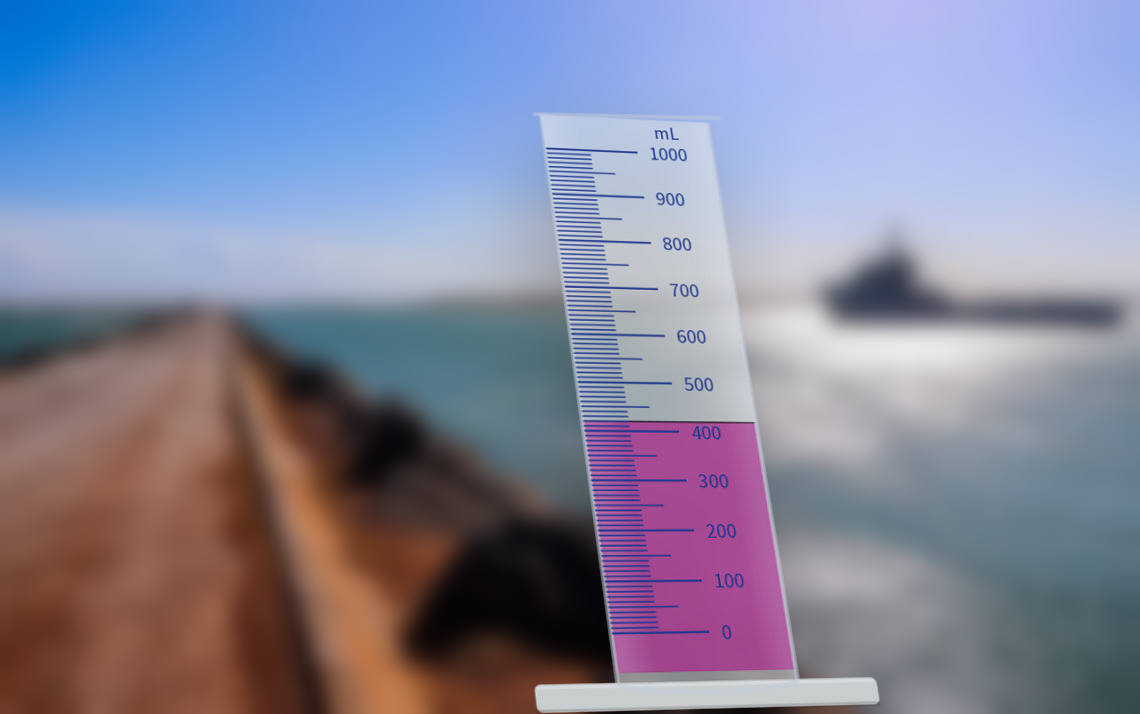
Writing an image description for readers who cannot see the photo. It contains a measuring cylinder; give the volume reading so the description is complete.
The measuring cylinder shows 420 mL
